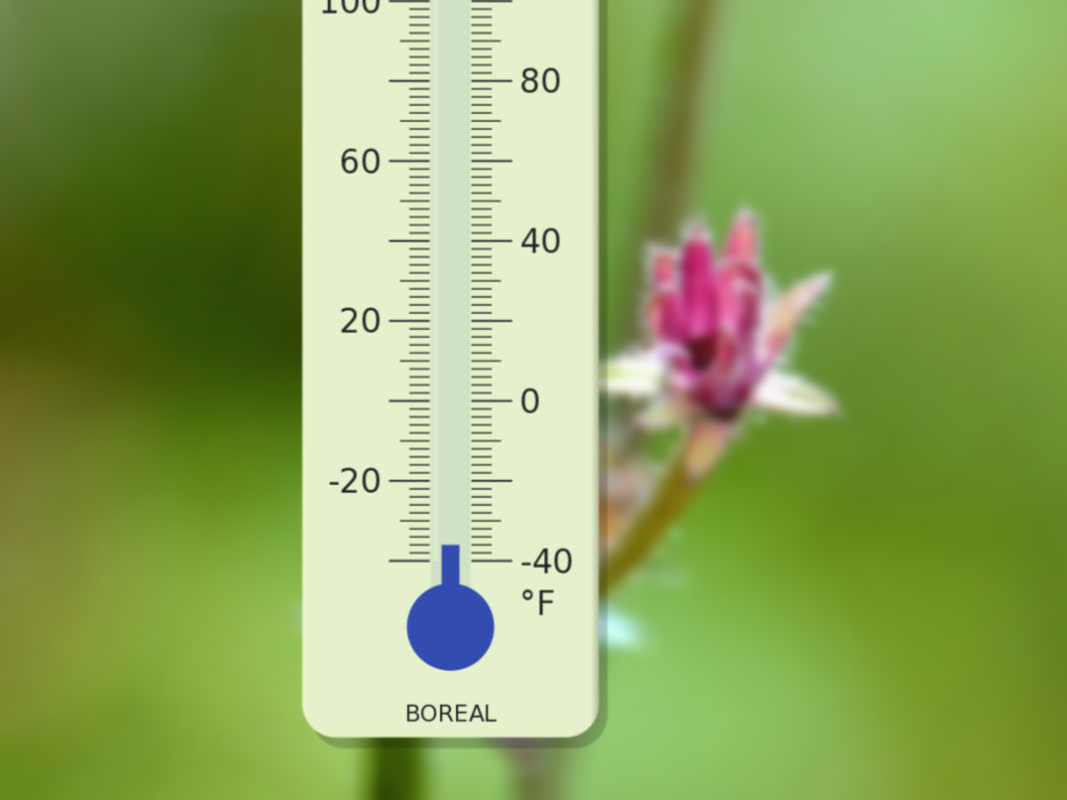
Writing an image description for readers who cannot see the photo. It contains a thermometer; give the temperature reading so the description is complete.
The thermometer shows -36 °F
